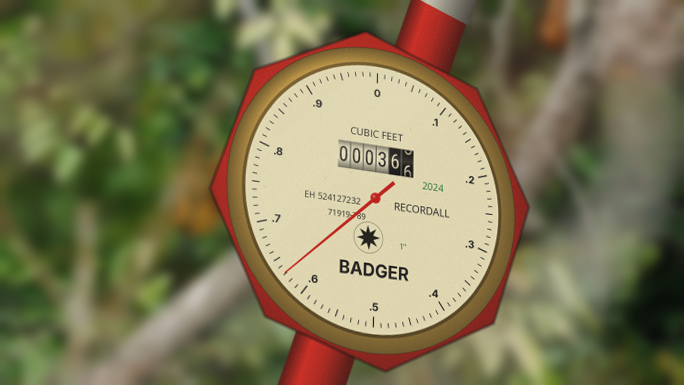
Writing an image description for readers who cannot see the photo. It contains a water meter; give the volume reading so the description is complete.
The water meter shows 365.63 ft³
